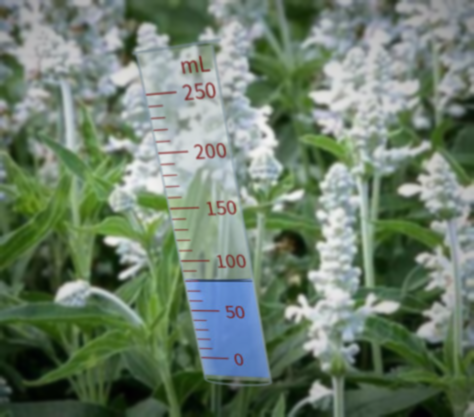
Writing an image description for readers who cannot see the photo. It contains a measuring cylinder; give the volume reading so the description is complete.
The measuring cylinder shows 80 mL
